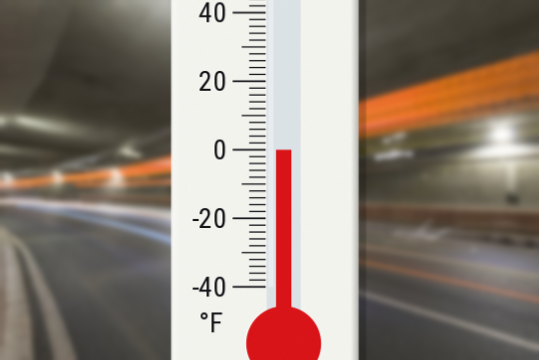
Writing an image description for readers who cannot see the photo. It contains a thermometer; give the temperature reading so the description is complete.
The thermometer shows 0 °F
